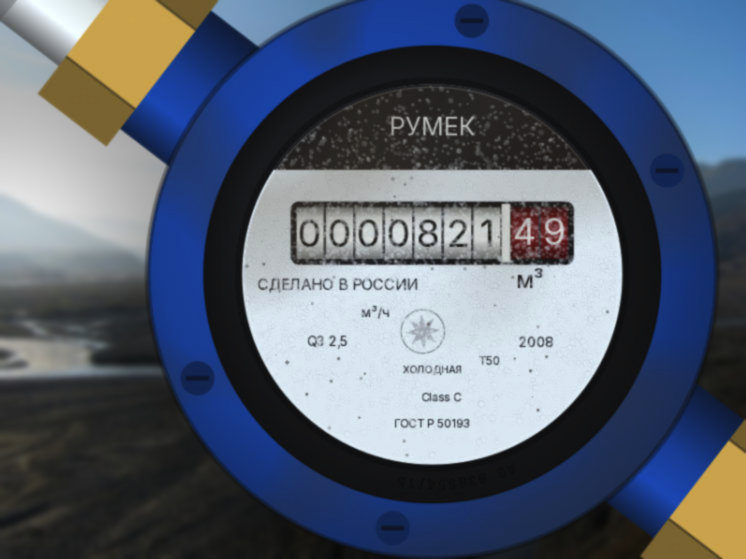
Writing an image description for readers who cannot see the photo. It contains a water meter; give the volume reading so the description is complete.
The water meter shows 821.49 m³
